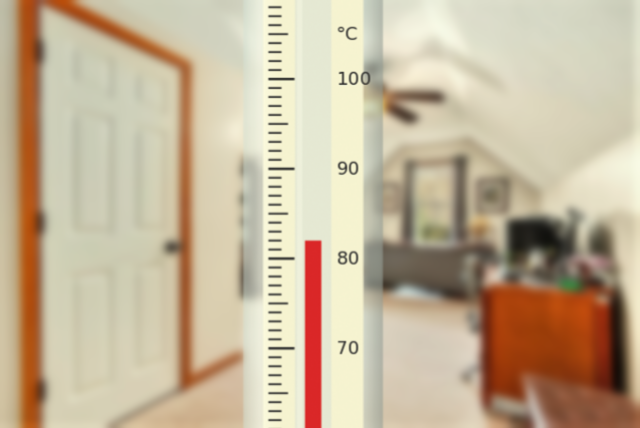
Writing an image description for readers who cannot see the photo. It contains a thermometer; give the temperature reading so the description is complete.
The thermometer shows 82 °C
